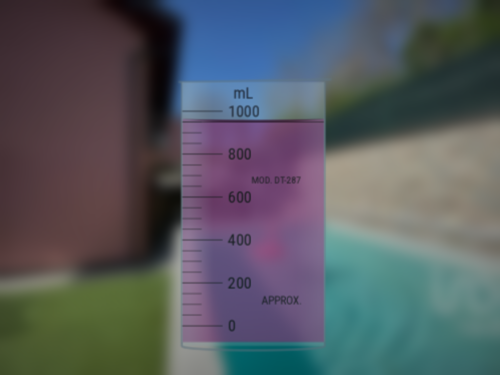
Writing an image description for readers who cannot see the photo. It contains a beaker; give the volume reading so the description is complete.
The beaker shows 950 mL
